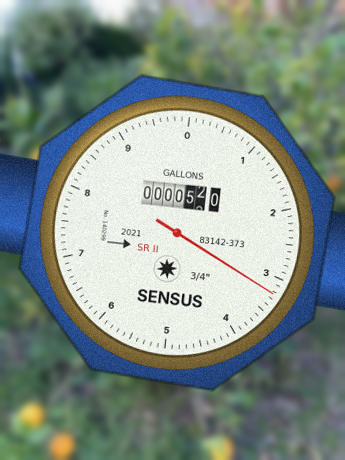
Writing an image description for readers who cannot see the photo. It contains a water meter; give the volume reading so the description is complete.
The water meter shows 523.2 gal
